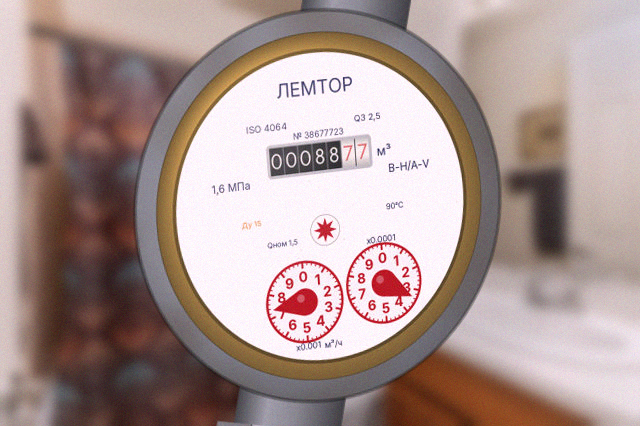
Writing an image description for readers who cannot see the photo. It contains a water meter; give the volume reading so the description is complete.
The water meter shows 88.7773 m³
